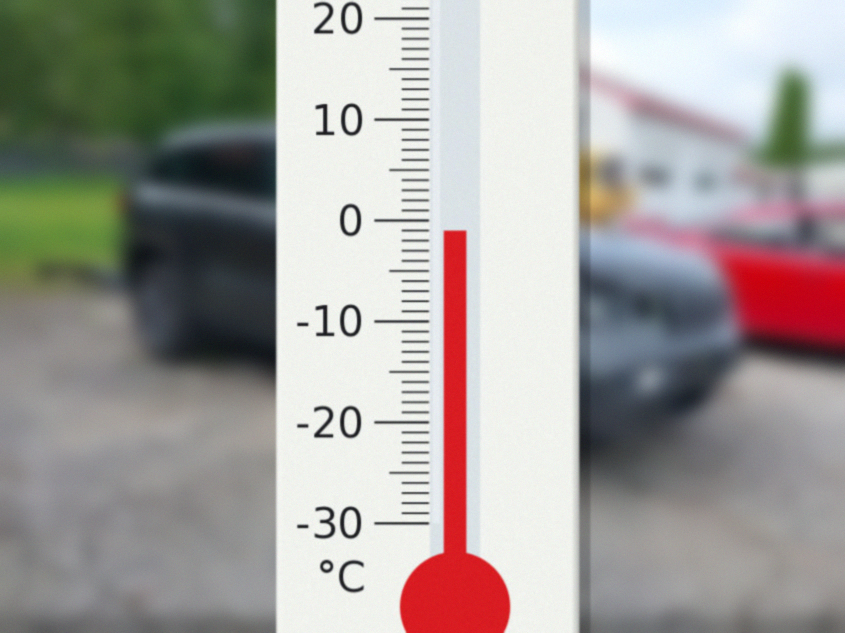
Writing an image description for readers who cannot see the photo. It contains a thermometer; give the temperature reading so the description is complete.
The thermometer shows -1 °C
